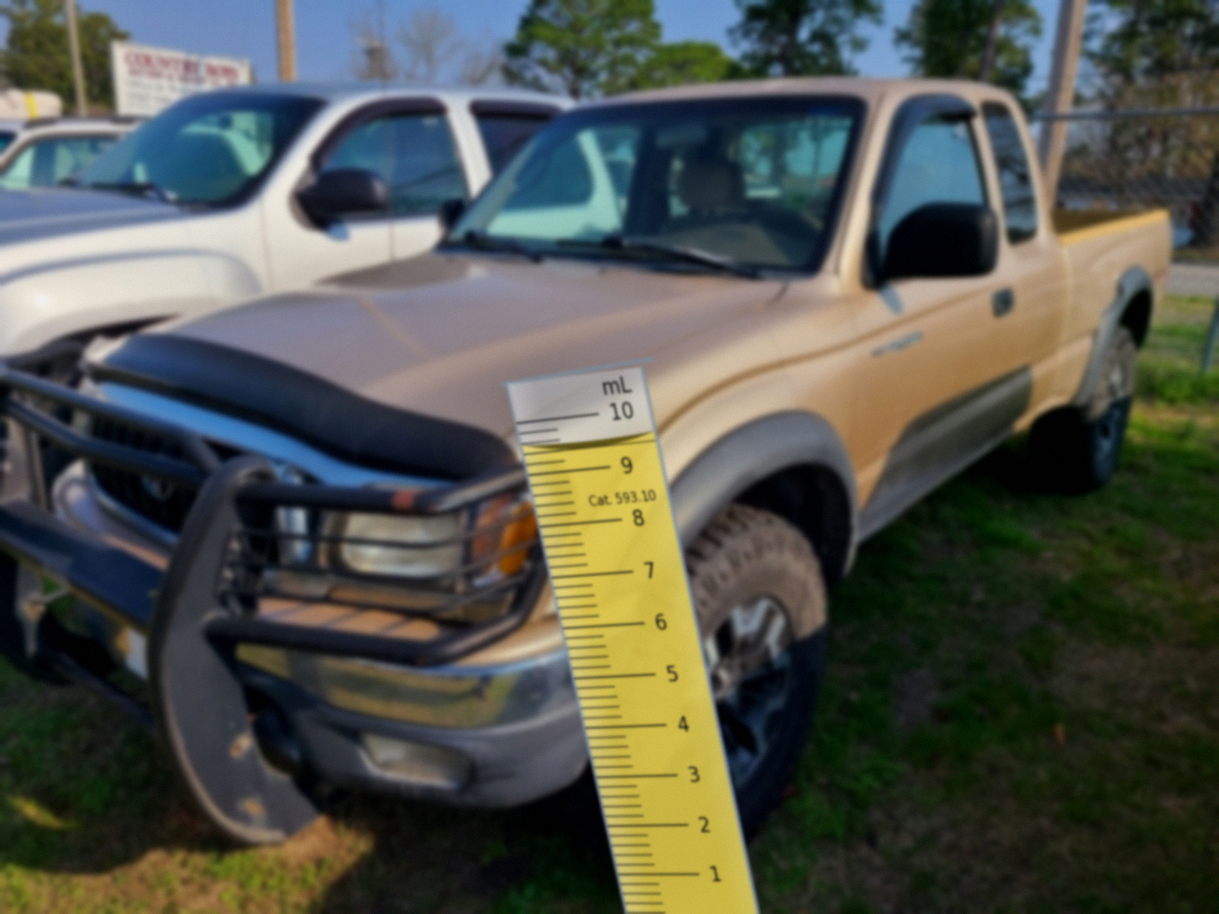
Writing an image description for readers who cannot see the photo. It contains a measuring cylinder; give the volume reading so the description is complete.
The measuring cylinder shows 9.4 mL
